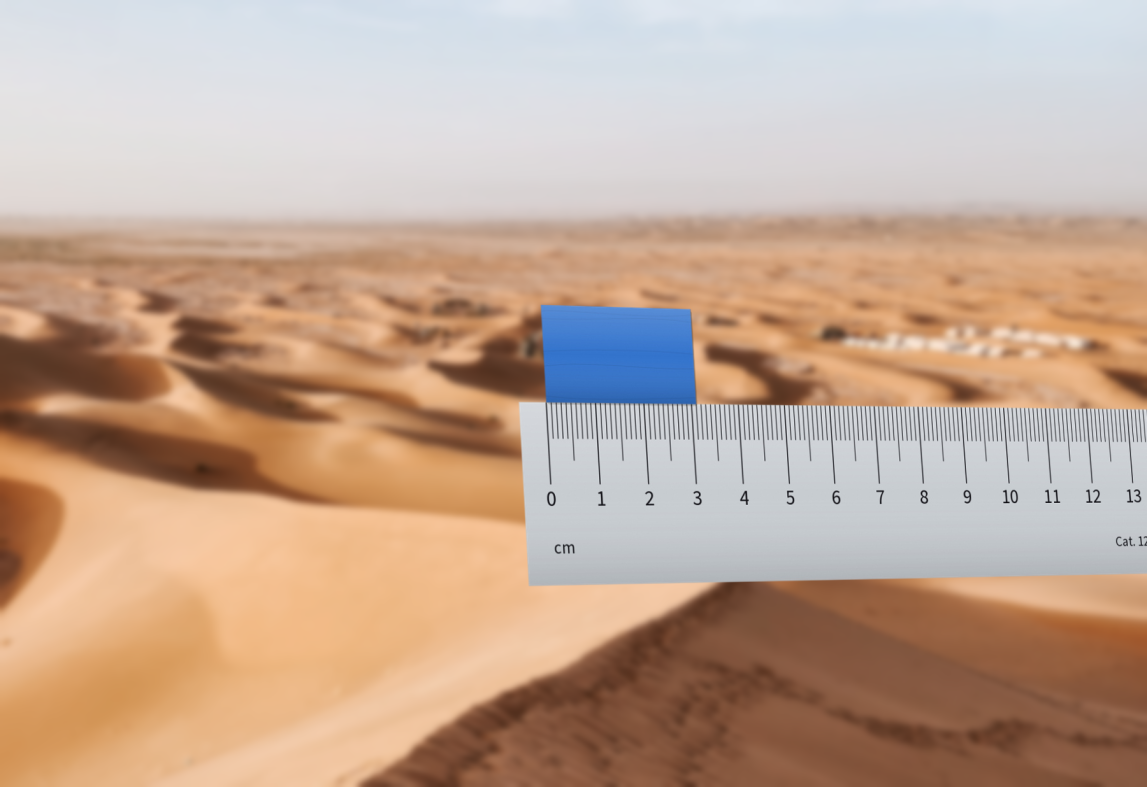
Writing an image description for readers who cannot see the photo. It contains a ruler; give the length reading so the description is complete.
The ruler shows 3.1 cm
